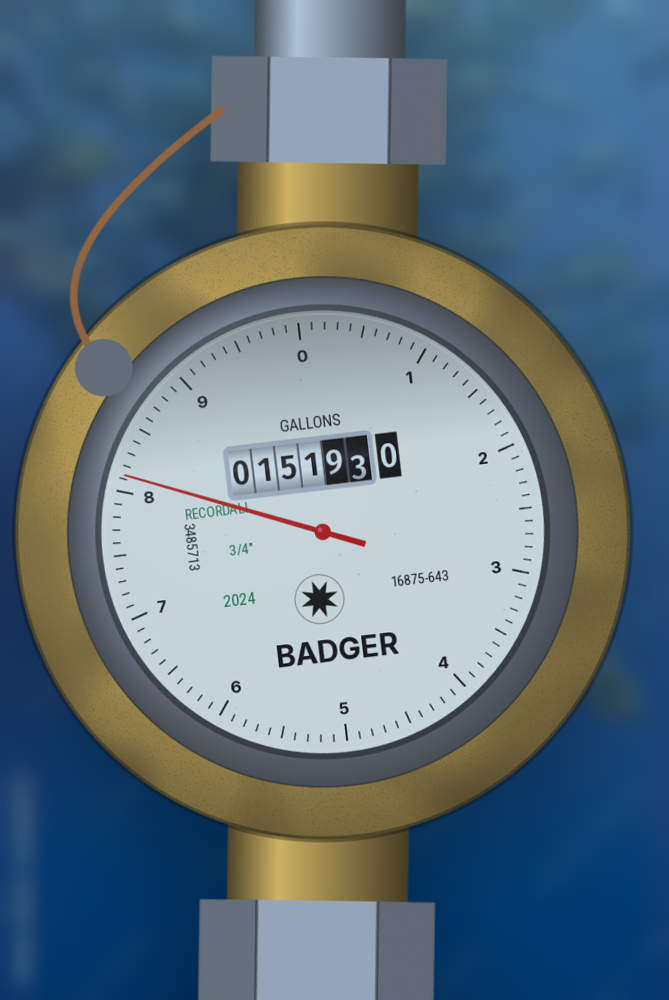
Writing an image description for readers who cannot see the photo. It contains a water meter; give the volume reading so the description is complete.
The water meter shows 151928.1 gal
